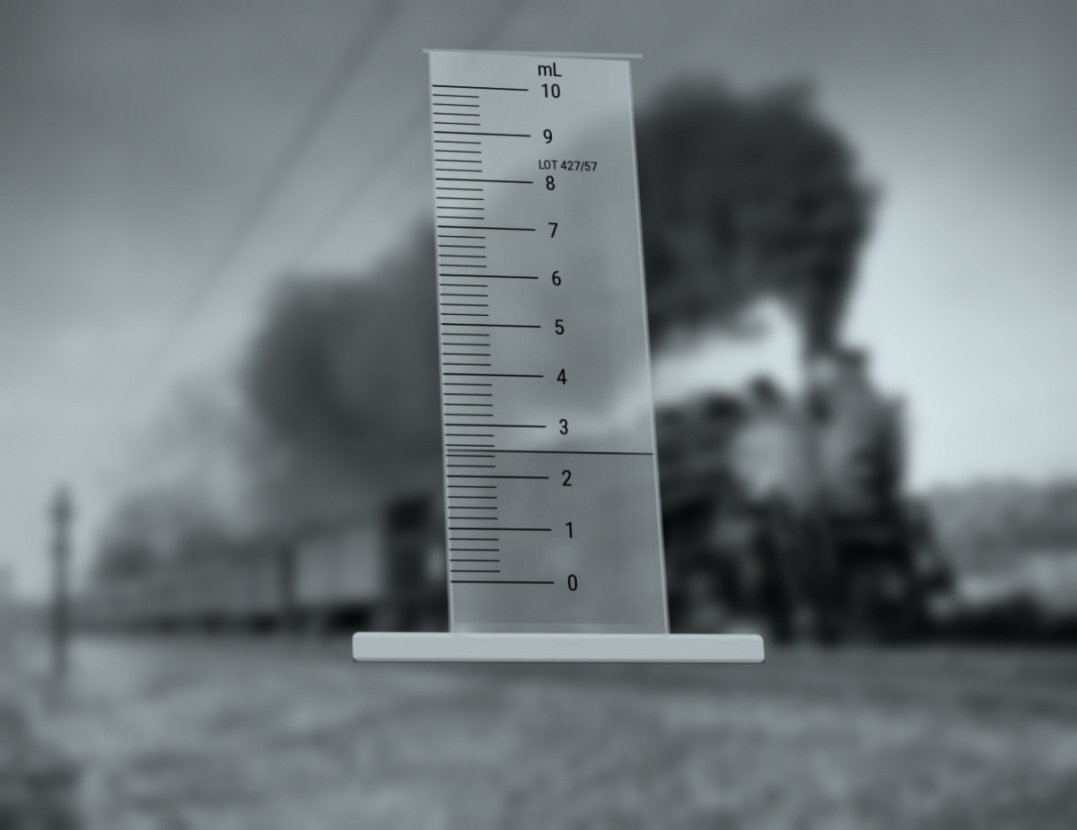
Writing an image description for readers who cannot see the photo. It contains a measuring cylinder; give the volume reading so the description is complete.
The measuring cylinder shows 2.5 mL
